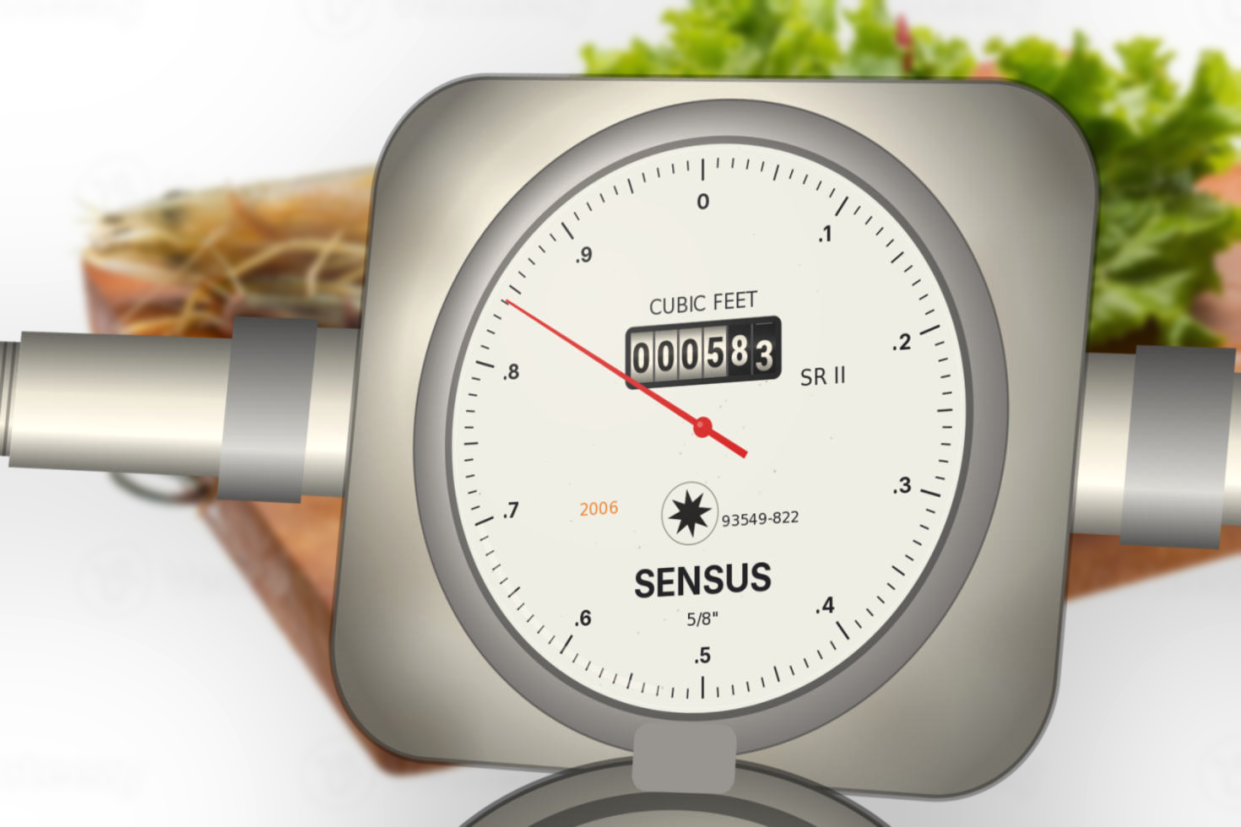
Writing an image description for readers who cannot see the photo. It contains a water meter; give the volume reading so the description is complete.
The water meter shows 582.84 ft³
